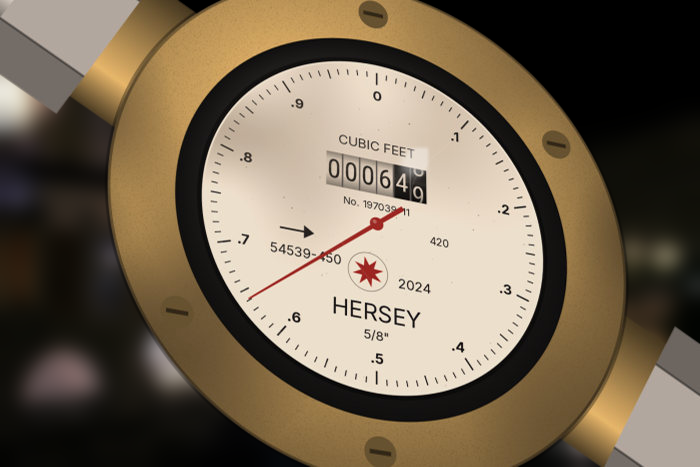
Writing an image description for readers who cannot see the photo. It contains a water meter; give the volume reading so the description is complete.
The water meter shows 648.64 ft³
